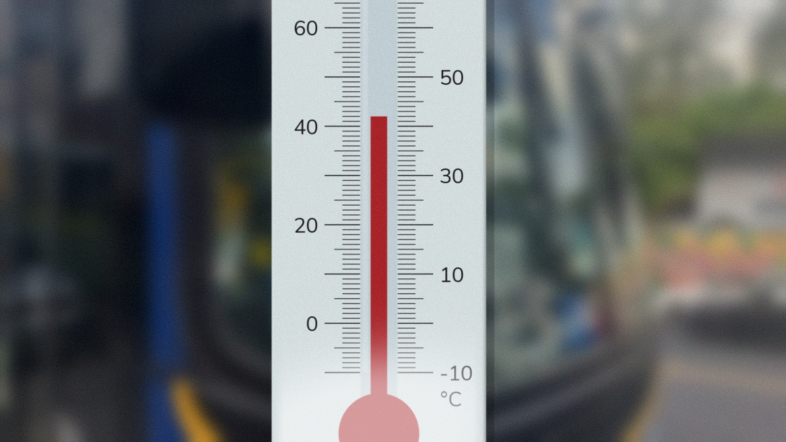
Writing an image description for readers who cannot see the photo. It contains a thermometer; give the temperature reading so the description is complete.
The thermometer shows 42 °C
